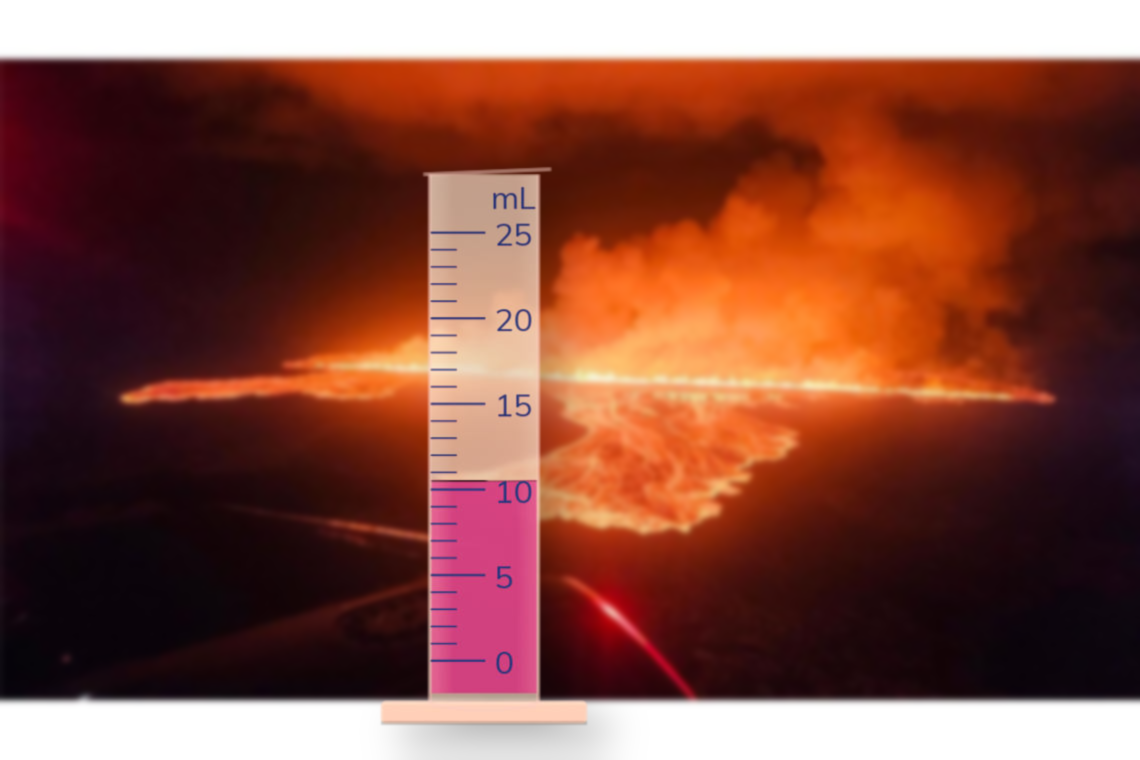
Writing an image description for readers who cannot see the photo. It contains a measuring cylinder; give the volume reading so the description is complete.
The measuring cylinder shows 10.5 mL
